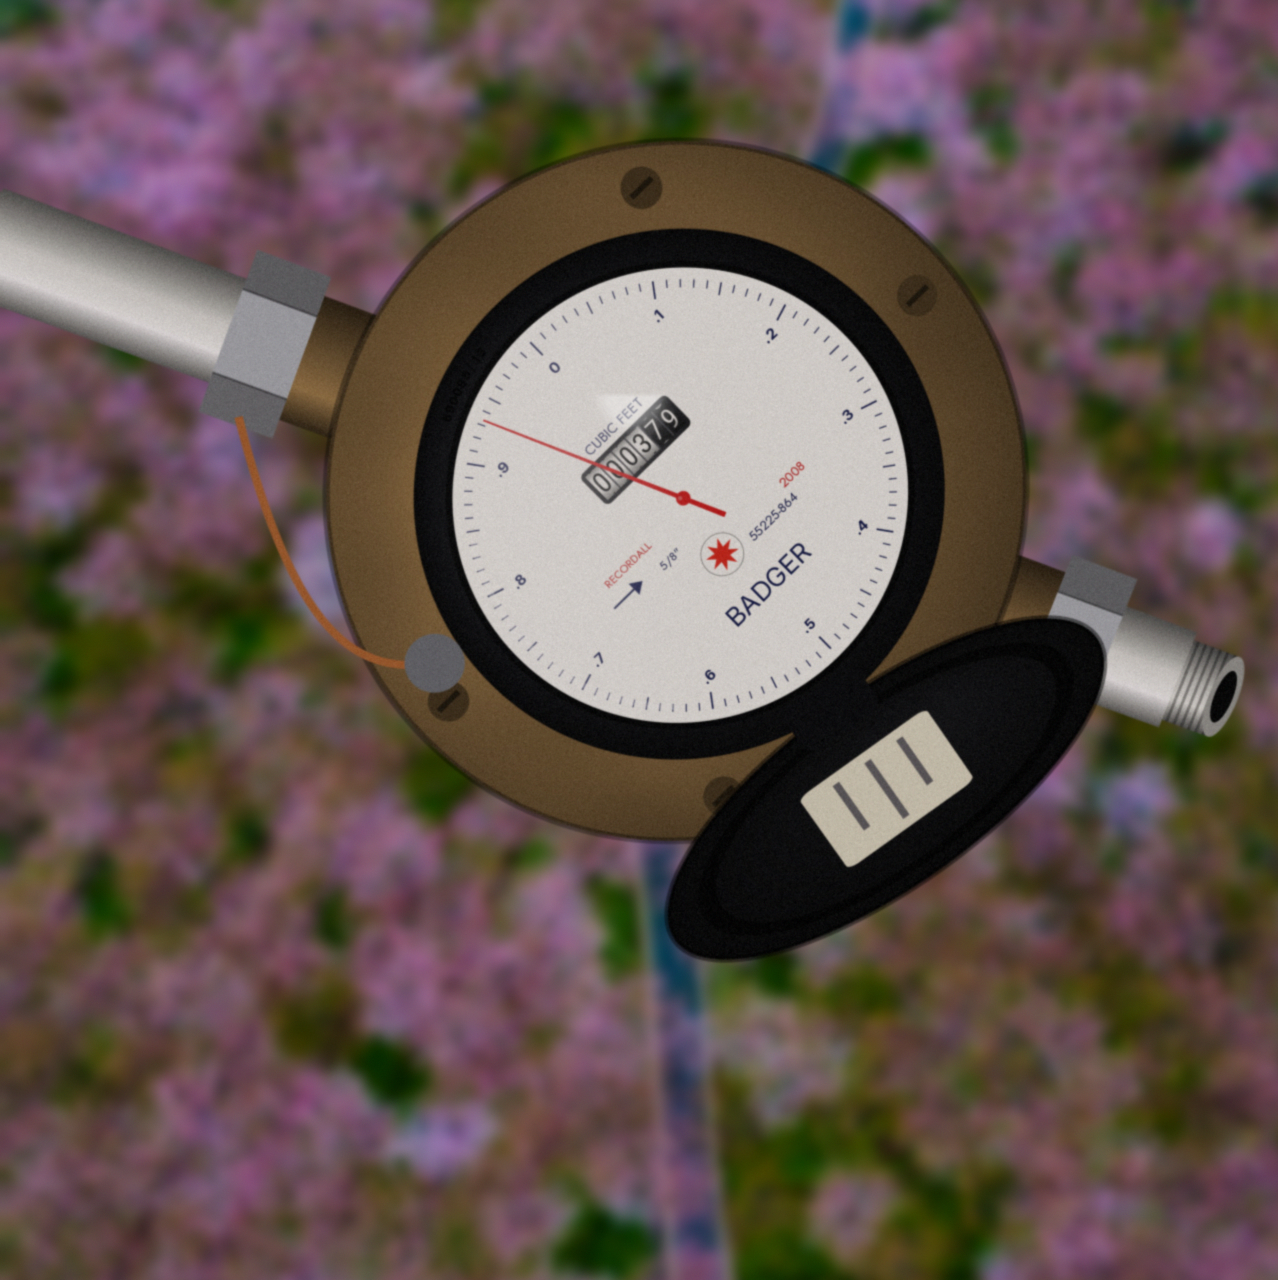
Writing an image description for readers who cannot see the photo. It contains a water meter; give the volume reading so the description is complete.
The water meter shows 378.93 ft³
